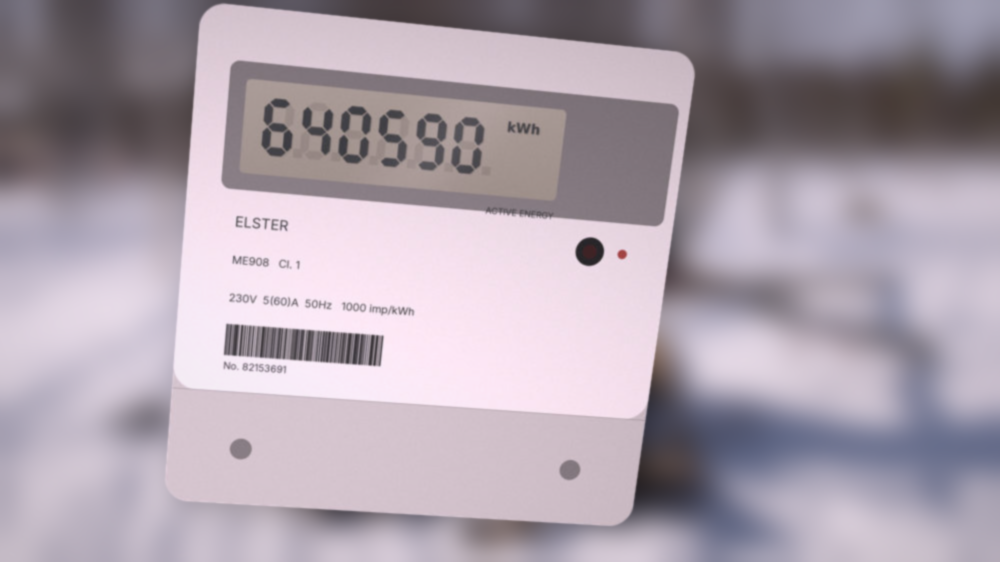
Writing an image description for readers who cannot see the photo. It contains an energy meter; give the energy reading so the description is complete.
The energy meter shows 640590 kWh
